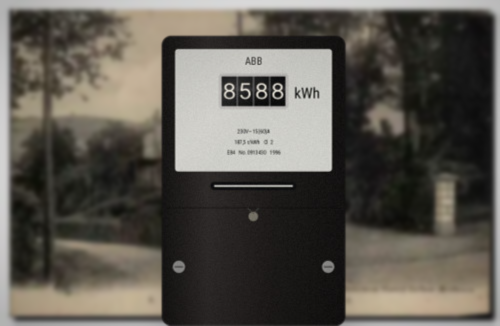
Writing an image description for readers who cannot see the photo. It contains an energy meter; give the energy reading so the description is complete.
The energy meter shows 8588 kWh
